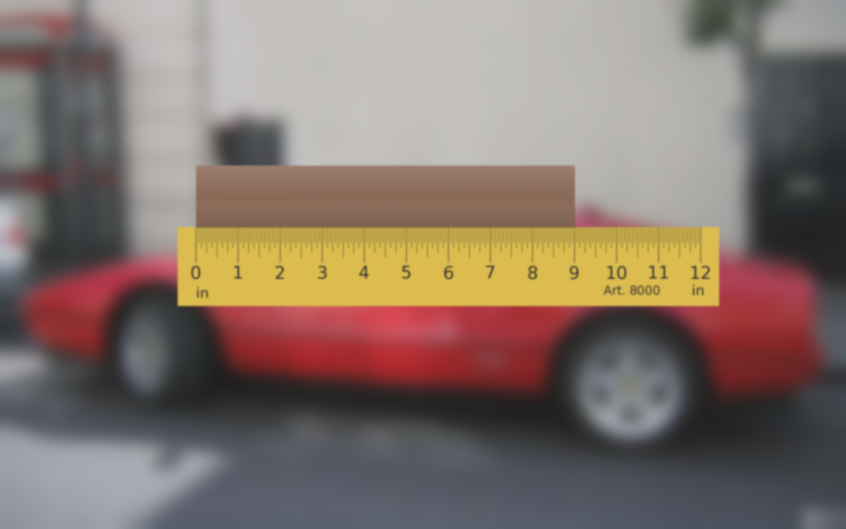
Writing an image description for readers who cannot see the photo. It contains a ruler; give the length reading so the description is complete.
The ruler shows 9 in
